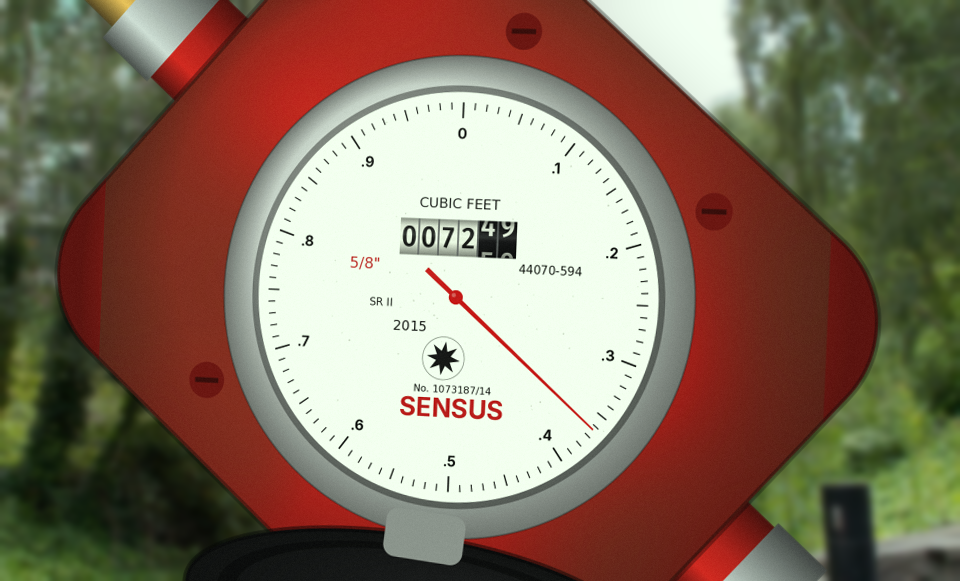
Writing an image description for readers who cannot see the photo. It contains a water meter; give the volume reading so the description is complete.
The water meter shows 7249.36 ft³
